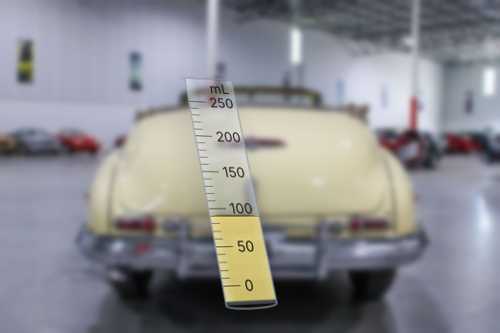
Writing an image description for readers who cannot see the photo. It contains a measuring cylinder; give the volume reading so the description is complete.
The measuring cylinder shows 90 mL
